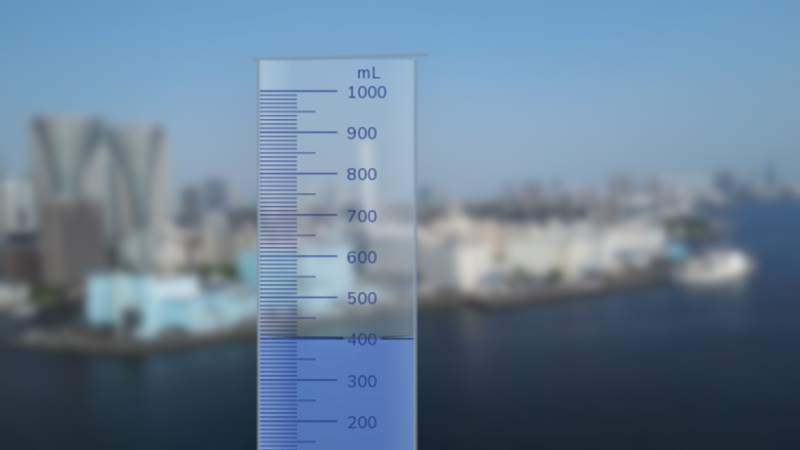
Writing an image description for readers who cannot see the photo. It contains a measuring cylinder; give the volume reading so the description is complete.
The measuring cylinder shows 400 mL
